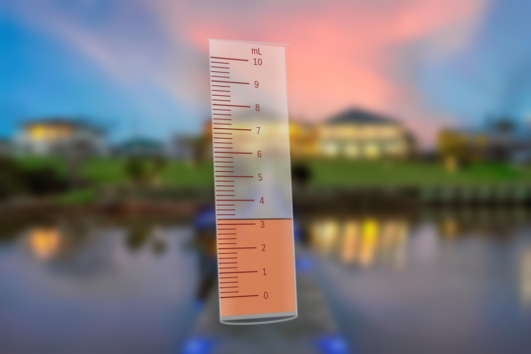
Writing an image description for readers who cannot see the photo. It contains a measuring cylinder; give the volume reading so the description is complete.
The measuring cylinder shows 3.2 mL
